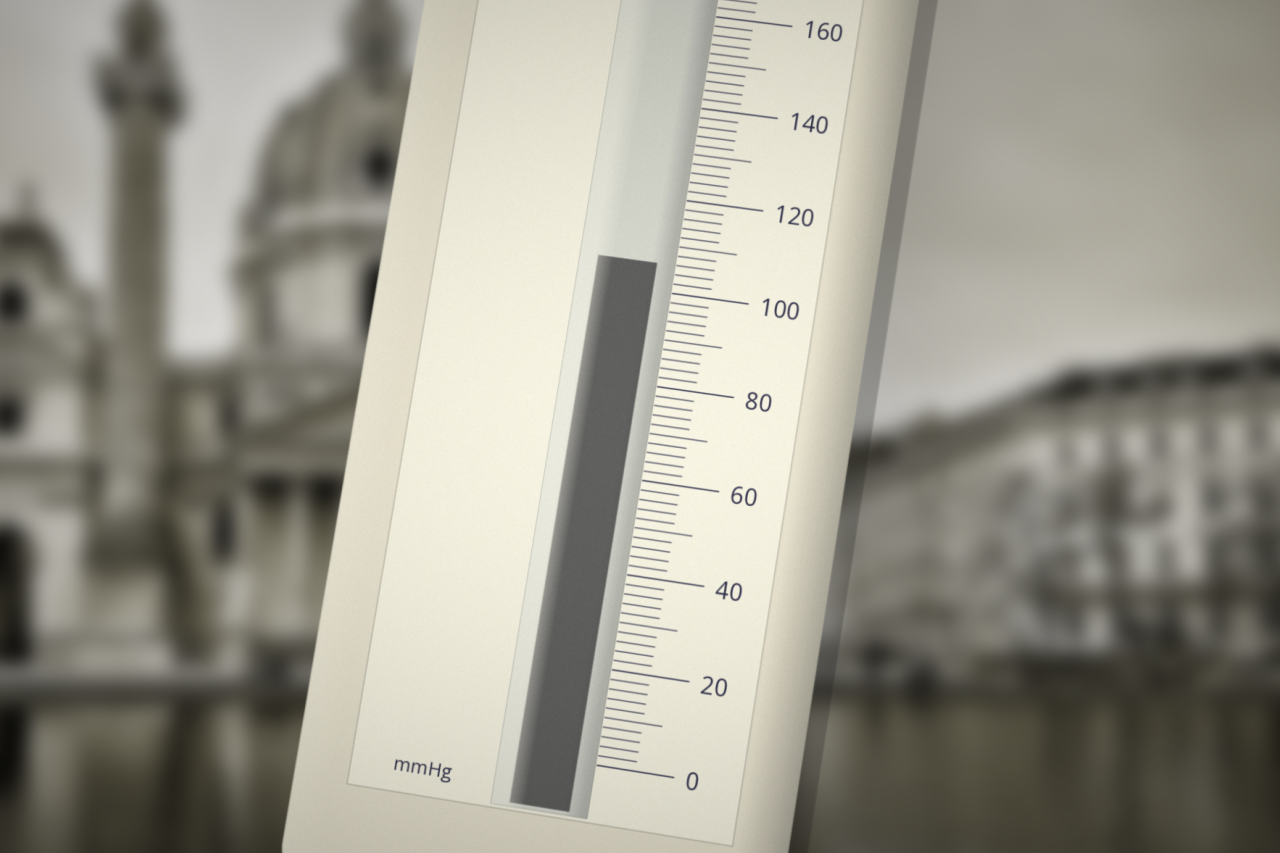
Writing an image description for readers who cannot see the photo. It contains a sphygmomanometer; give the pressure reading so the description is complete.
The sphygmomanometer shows 106 mmHg
